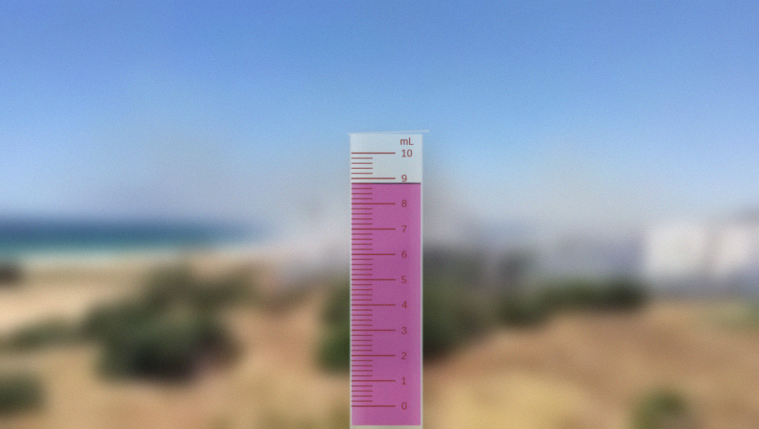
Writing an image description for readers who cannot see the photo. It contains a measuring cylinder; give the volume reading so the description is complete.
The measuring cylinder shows 8.8 mL
